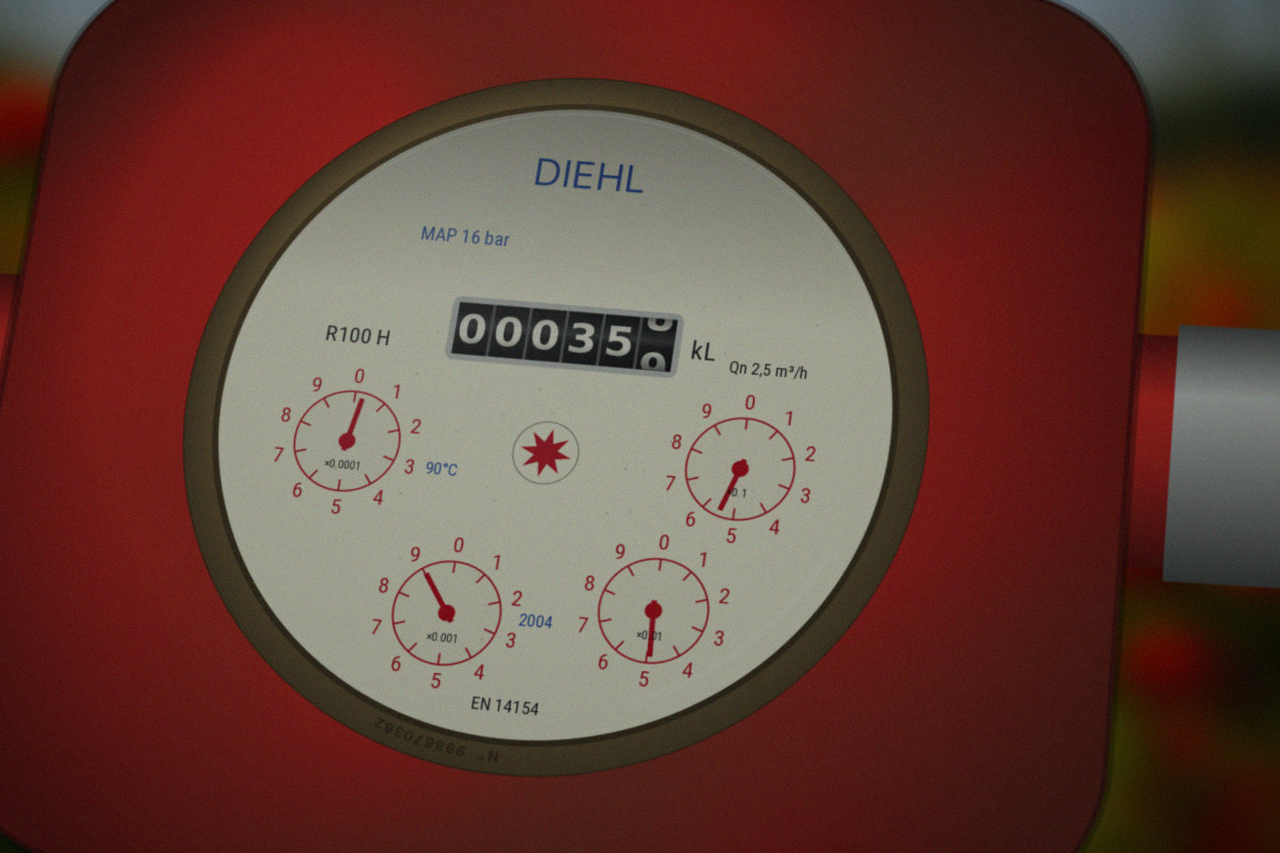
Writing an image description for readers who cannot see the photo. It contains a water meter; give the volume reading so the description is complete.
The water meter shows 358.5490 kL
